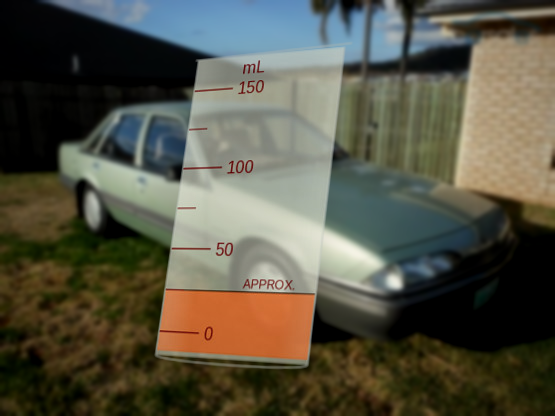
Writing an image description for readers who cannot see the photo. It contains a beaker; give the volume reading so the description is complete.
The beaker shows 25 mL
